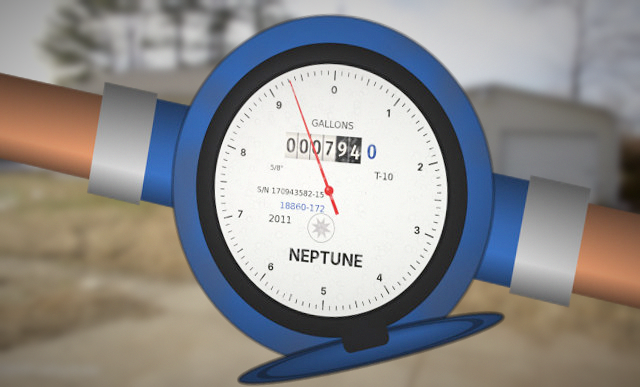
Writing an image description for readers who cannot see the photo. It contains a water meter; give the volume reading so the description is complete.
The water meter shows 7939.3 gal
